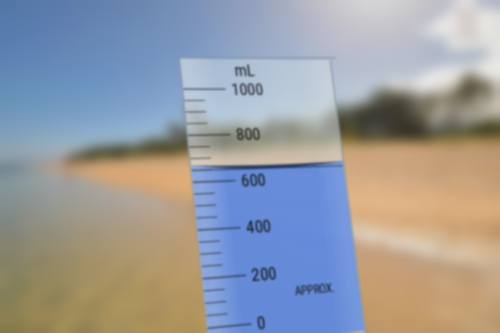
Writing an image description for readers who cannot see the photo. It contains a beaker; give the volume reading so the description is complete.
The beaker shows 650 mL
